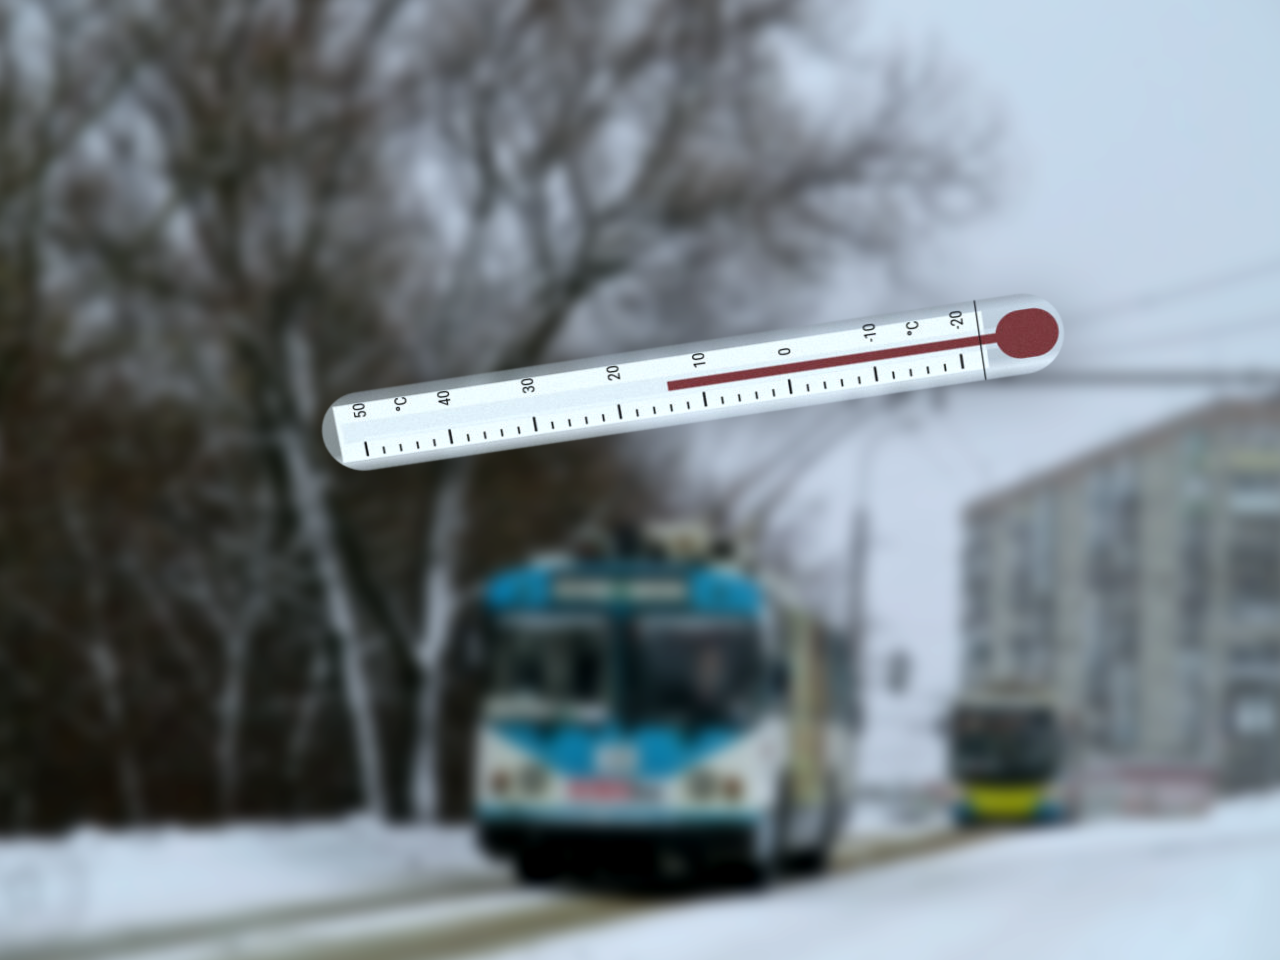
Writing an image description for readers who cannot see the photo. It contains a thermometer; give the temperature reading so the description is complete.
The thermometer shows 14 °C
